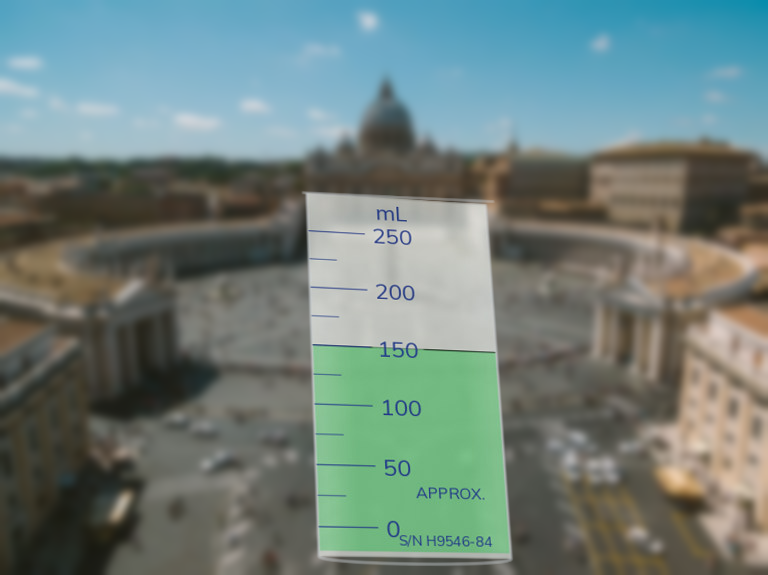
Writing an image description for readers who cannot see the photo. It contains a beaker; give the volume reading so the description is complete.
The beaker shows 150 mL
